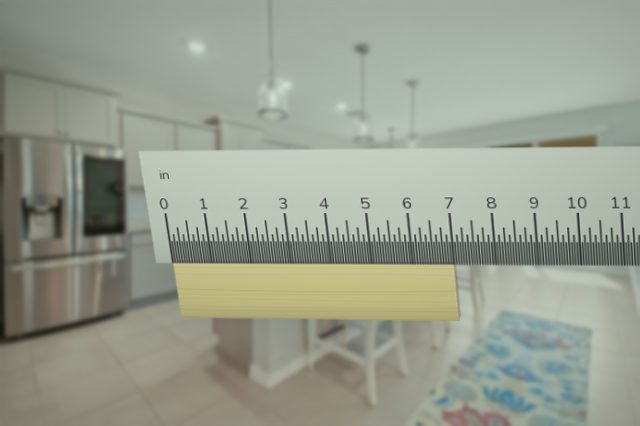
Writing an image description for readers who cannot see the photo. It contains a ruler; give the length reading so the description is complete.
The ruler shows 7 in
